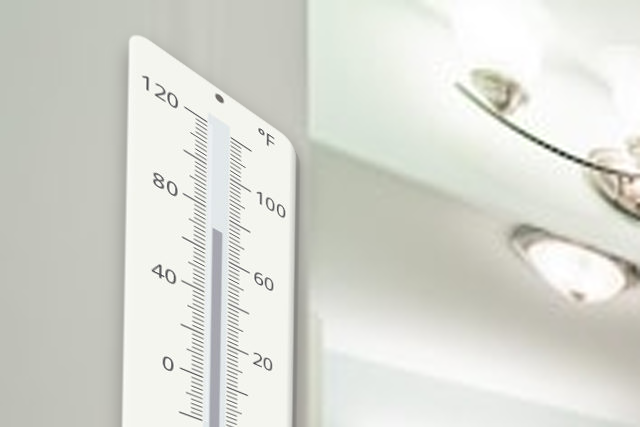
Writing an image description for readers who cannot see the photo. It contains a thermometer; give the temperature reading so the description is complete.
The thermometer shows 72 °F
